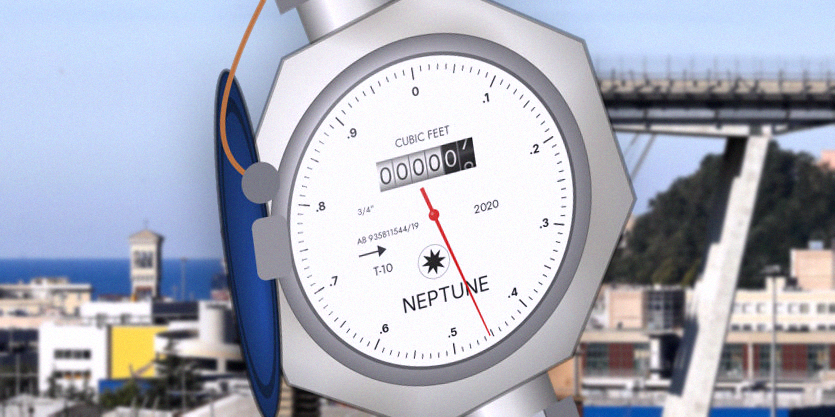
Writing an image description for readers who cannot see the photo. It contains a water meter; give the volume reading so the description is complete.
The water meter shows 7.45 ft³
